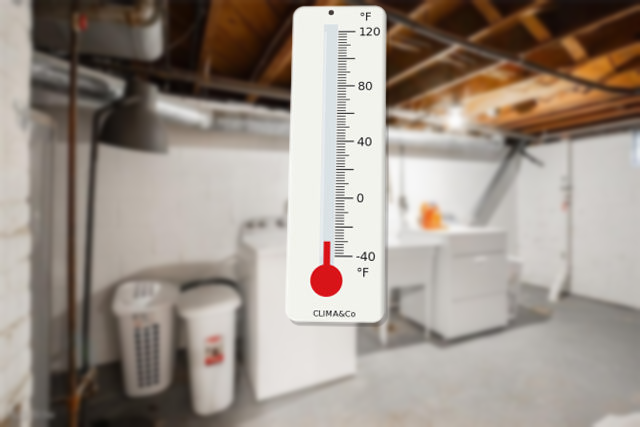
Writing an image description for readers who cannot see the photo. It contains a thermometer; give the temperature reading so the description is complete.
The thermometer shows -30 °F
